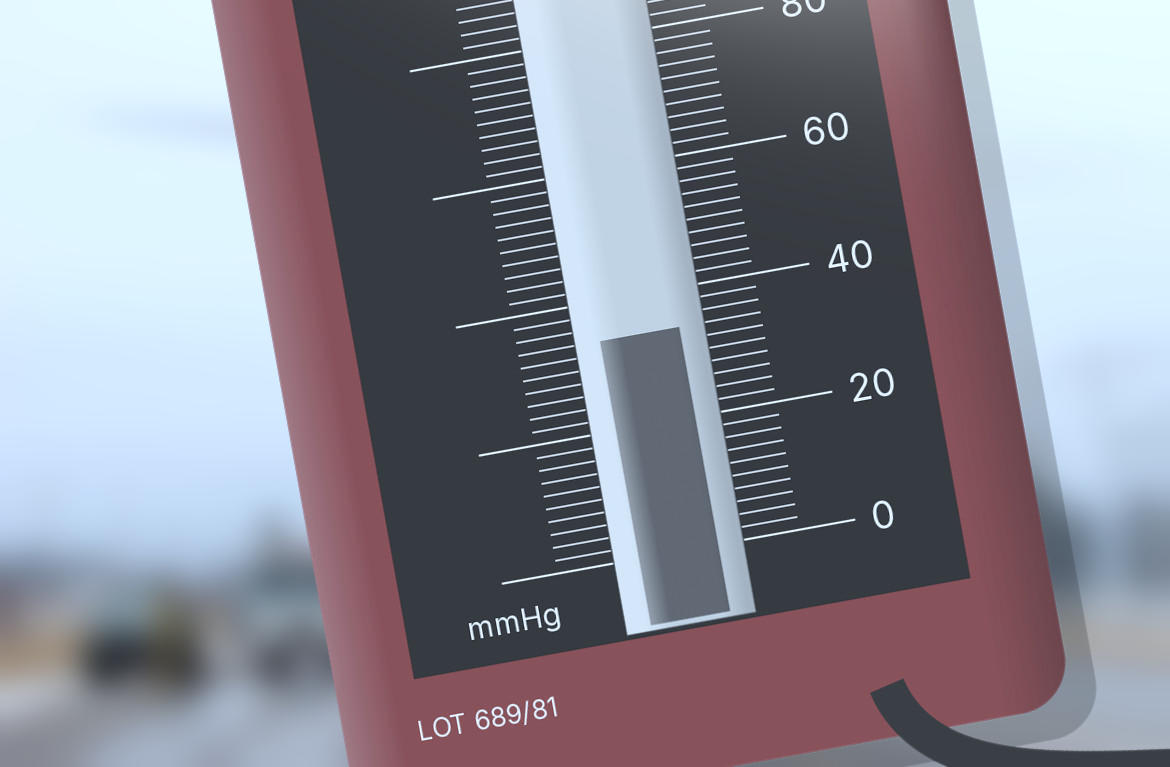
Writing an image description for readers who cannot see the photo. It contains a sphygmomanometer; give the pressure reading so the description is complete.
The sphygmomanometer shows 34 mmHg
